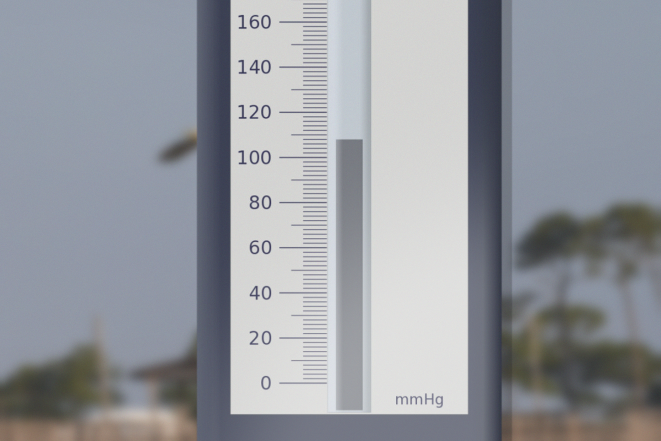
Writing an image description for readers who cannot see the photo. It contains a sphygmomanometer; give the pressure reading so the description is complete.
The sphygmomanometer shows 108 mmHg
